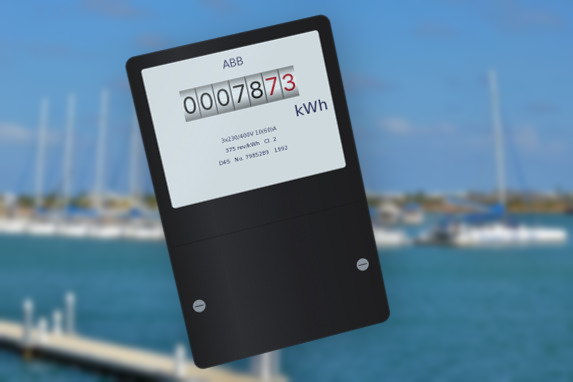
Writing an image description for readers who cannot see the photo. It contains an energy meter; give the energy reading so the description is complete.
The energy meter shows 78.73 kWh
